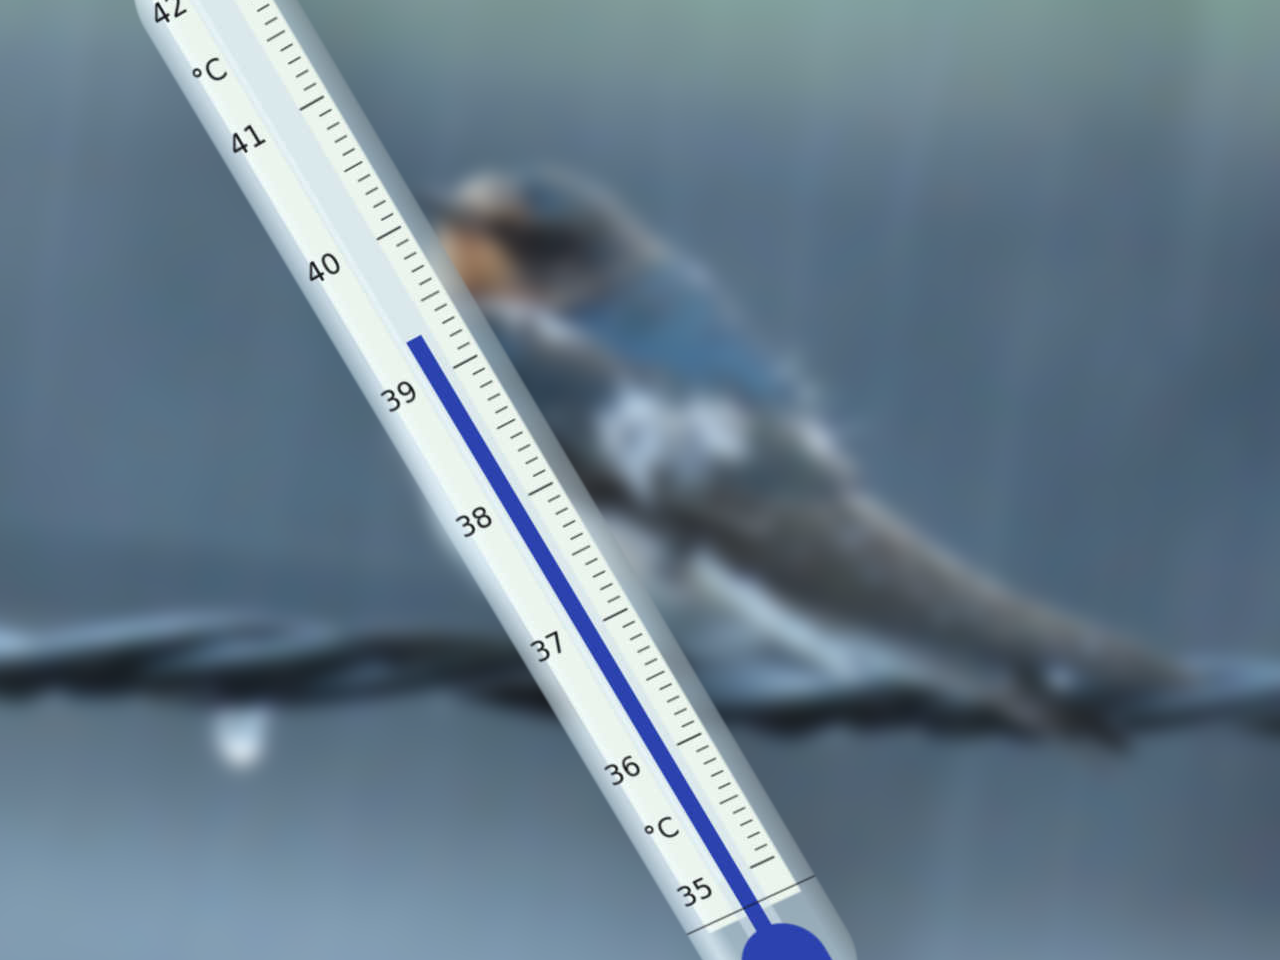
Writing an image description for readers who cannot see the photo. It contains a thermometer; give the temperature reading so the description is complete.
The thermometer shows 39.3 °C
